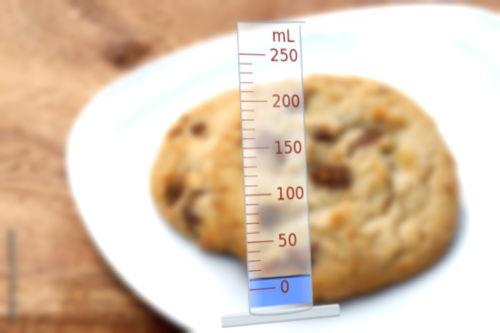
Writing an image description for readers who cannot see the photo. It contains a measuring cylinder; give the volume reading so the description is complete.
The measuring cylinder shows 10 mL
